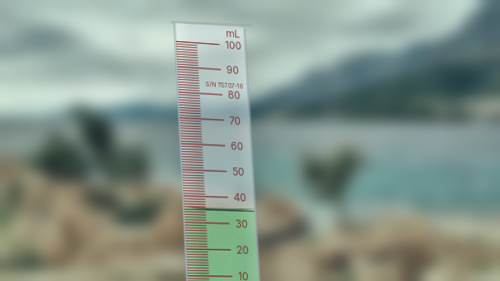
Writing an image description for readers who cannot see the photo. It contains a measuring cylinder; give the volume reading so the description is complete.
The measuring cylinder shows 35 mL
